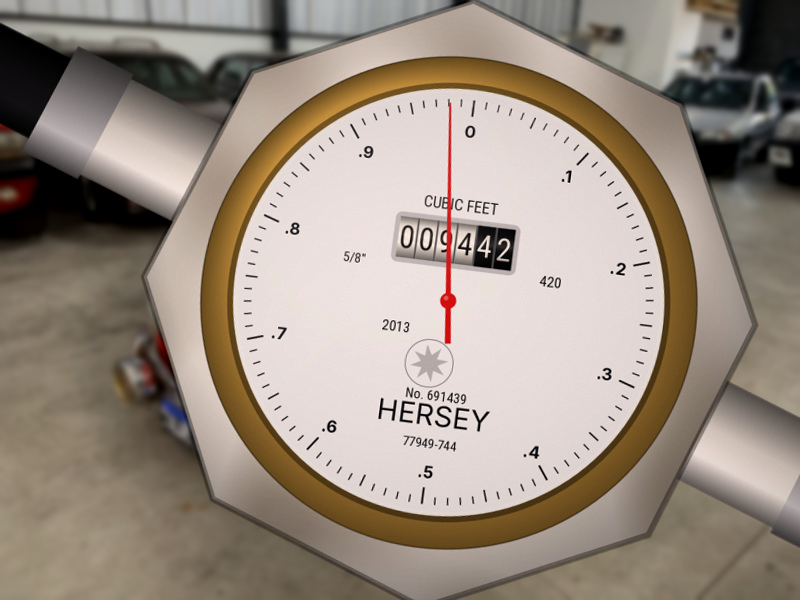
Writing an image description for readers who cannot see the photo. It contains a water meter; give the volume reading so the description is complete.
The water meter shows 9441.98 ft³
